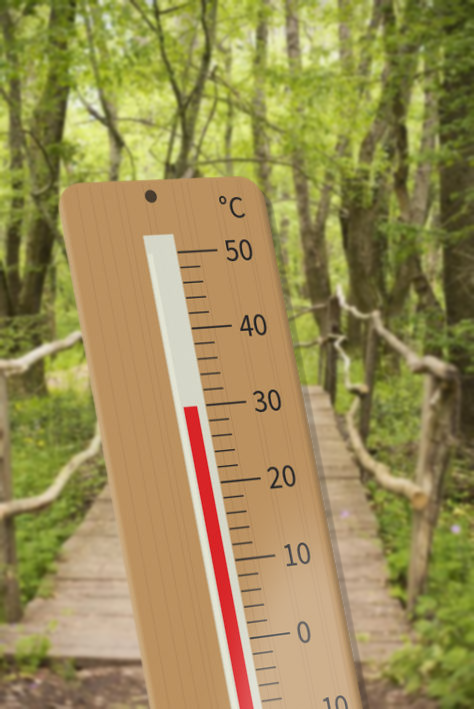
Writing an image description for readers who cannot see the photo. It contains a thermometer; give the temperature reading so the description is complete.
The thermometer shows 30 °C
